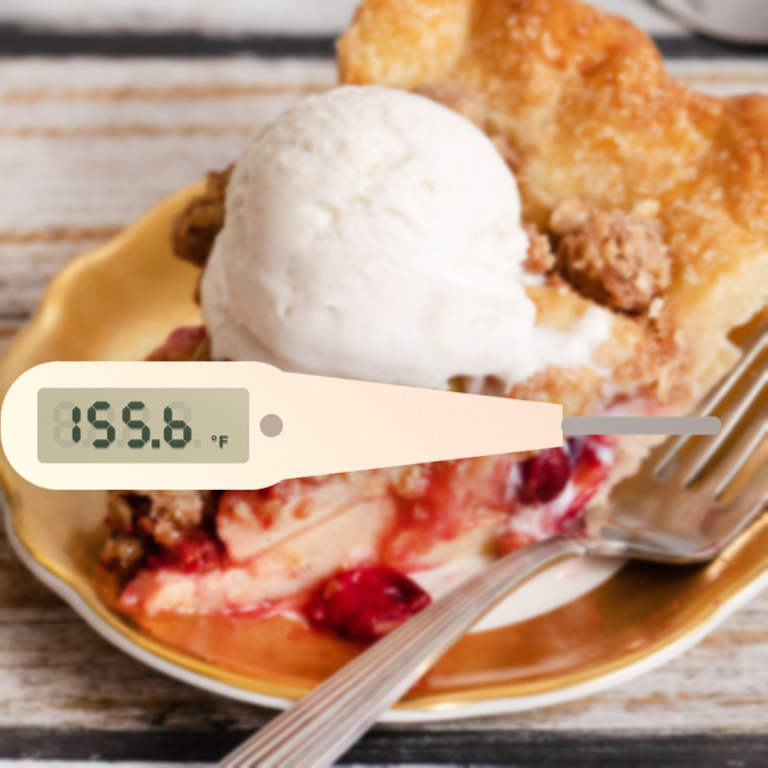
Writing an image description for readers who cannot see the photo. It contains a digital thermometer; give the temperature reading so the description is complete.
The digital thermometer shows 155.6 °F
